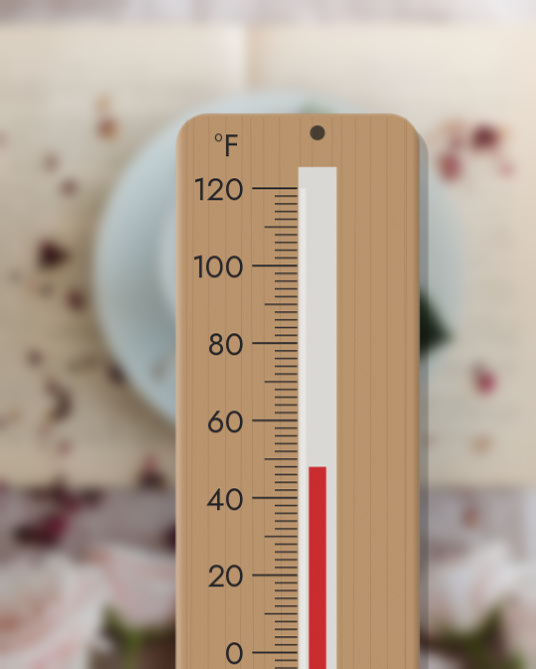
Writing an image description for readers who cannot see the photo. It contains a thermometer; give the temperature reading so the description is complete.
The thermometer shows 48 °F
